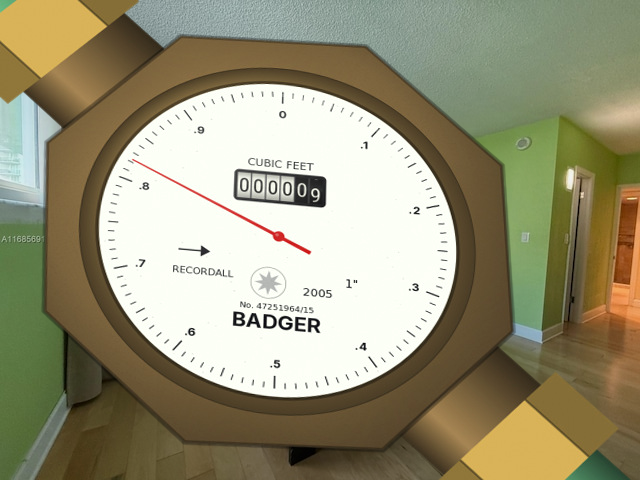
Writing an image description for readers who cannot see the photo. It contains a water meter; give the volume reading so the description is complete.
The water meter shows 8.82 ft³
